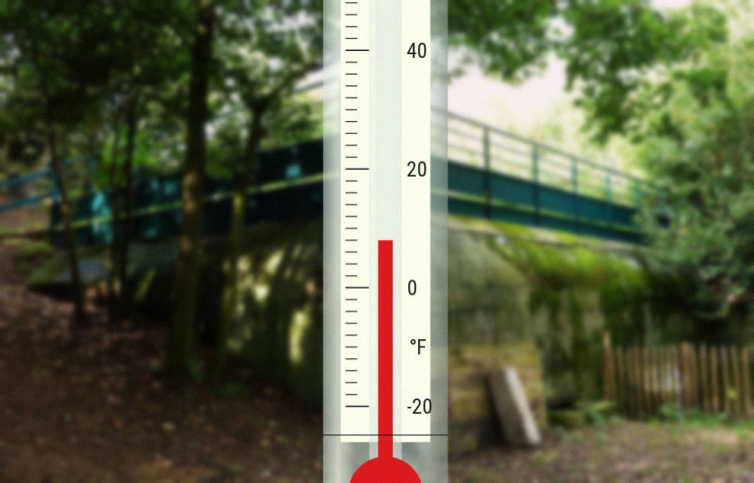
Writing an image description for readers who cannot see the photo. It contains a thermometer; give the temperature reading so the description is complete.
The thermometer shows 8 °F
